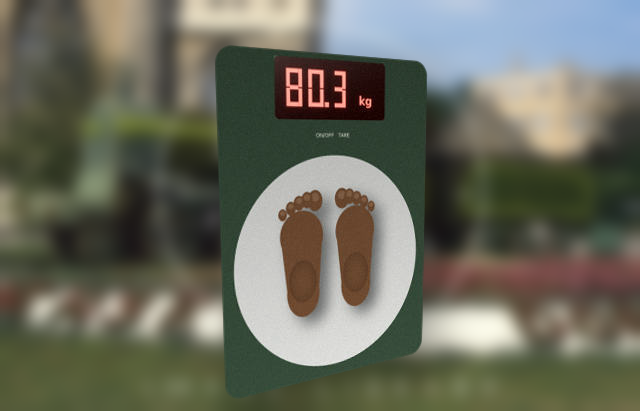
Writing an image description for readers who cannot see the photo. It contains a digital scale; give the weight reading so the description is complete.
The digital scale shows 80.3 kg
